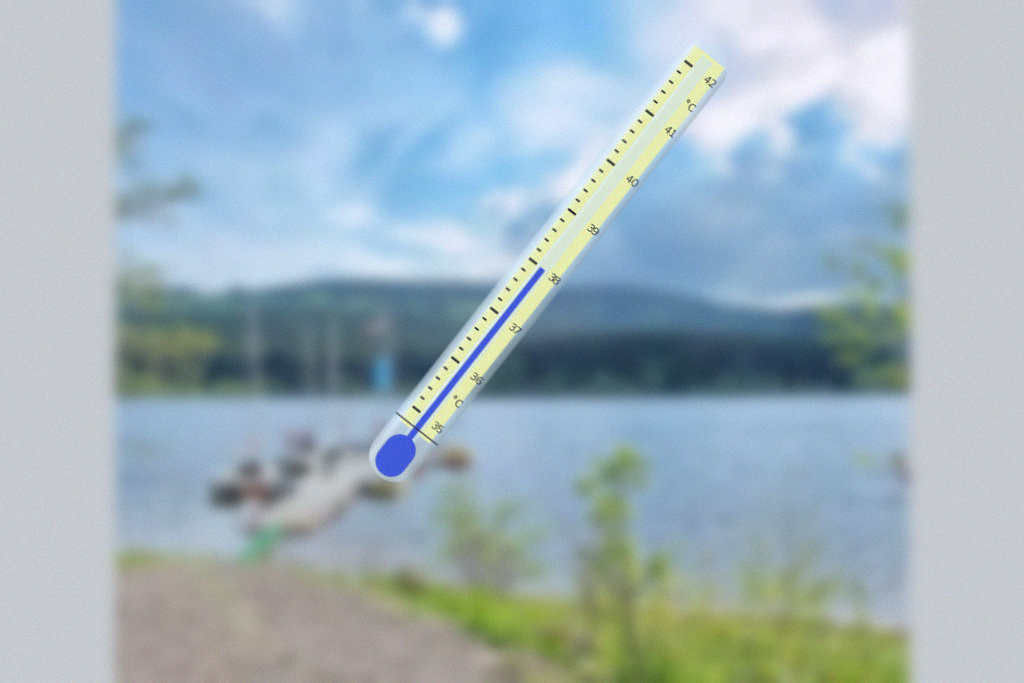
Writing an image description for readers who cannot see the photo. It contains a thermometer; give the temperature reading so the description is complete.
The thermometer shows 38 °C
